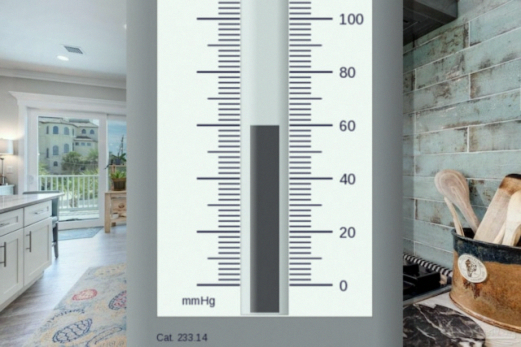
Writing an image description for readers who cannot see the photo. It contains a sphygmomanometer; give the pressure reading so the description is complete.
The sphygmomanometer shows 60 mmHg
